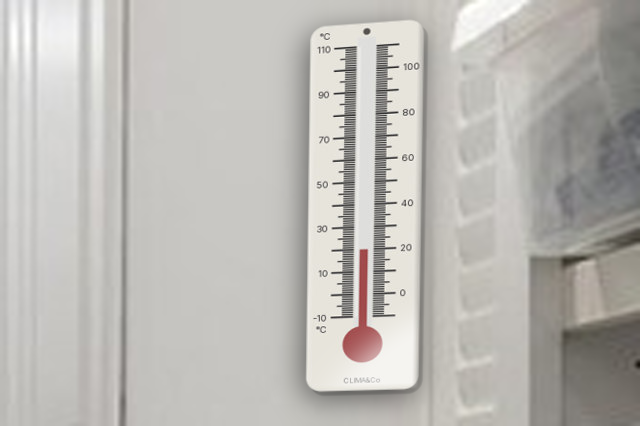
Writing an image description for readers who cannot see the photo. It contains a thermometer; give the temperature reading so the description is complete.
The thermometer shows 20 °C
